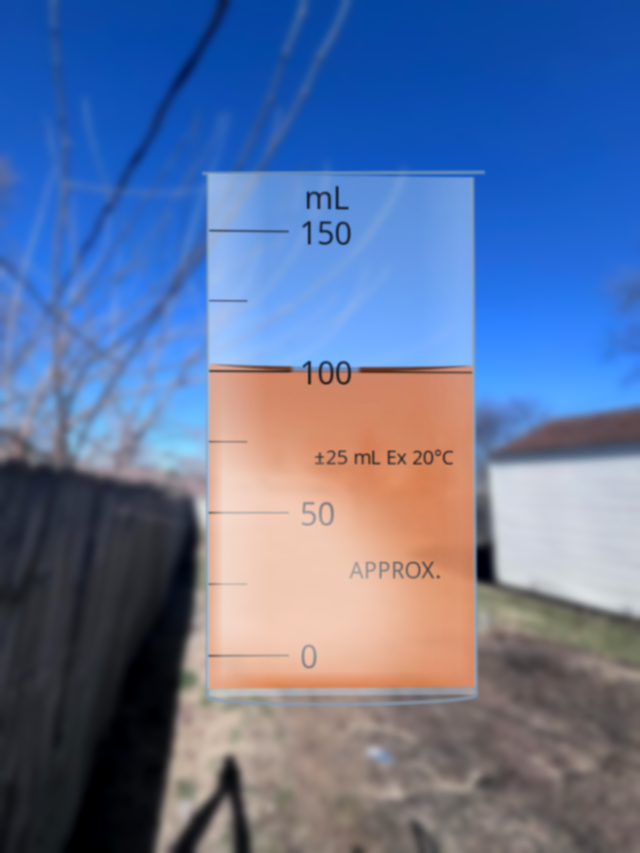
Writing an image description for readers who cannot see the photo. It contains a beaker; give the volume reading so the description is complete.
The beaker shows 100 mL
